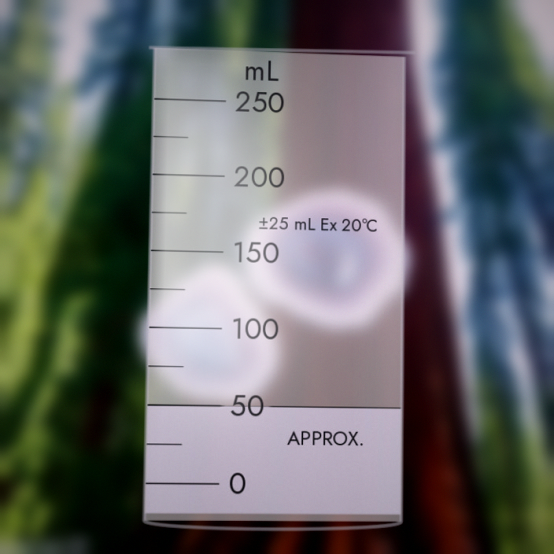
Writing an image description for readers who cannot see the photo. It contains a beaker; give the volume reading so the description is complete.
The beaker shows 50 mL
